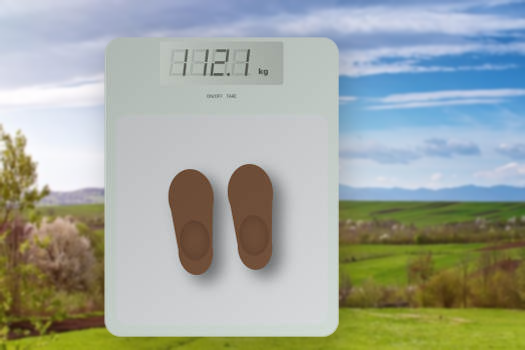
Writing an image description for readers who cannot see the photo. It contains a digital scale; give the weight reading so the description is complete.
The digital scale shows 112.1 kg
